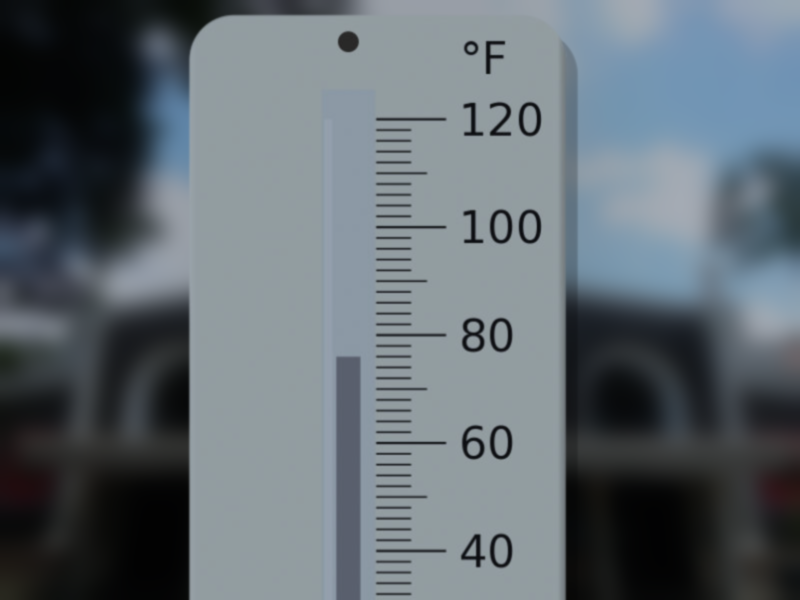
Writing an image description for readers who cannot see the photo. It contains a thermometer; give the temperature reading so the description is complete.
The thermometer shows 76 °F
